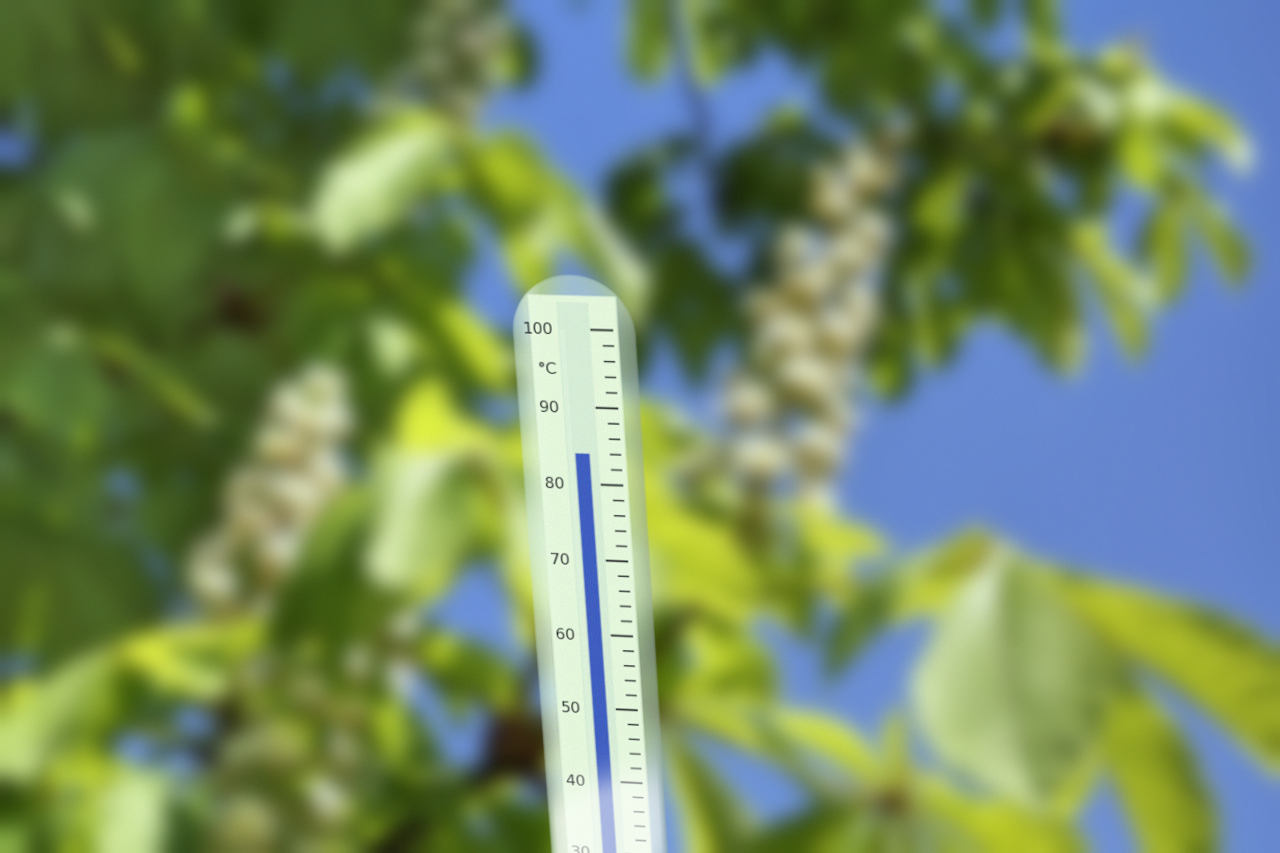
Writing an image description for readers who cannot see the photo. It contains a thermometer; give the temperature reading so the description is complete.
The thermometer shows 84 °C
